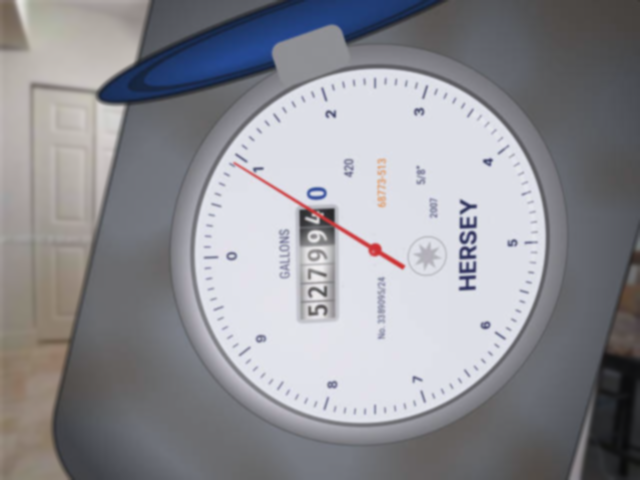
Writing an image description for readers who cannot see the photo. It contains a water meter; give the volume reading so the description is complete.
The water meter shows 5279940.9 gal
